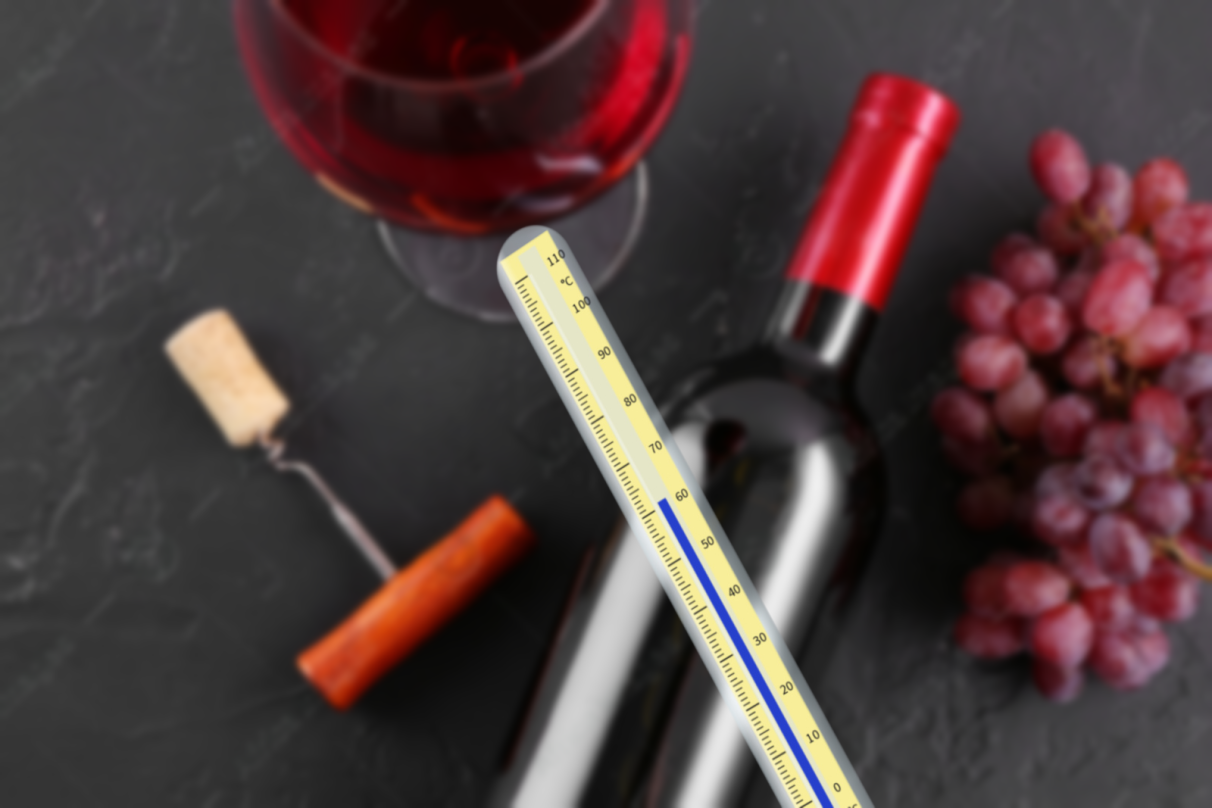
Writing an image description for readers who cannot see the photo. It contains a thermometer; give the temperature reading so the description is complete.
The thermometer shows 61 °C
